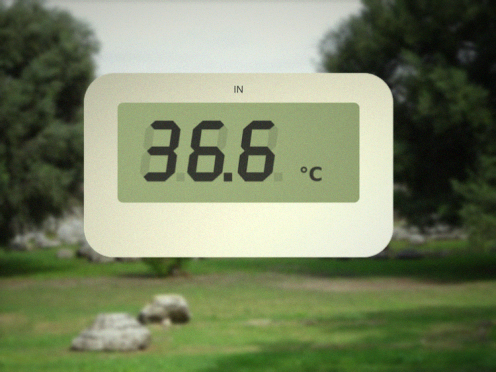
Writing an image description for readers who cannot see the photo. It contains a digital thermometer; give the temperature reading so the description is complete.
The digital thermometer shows 36.6 °C
